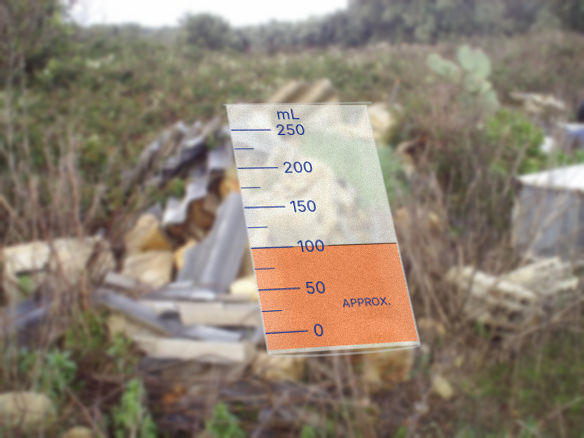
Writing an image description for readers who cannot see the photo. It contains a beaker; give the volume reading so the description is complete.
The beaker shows 100 mL
